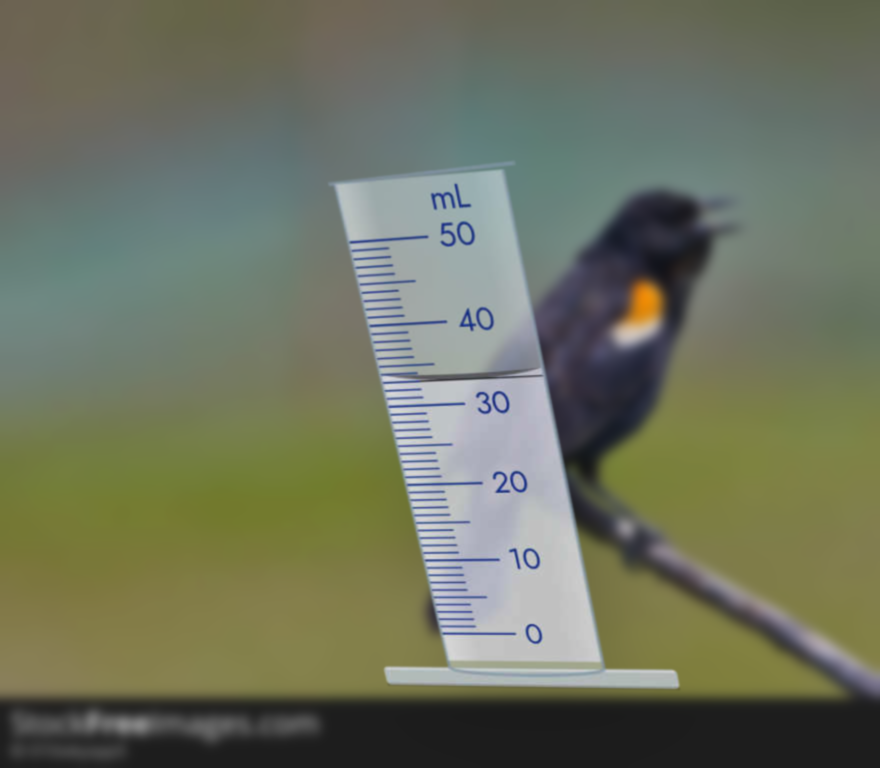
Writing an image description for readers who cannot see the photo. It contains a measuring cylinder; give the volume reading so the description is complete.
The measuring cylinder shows 33 mL
